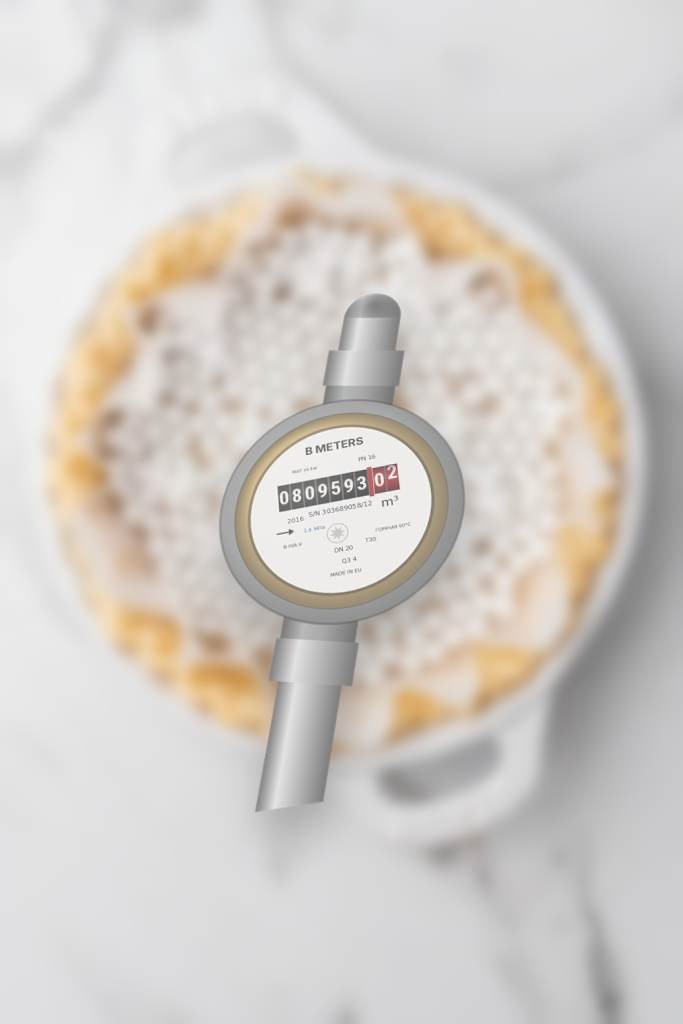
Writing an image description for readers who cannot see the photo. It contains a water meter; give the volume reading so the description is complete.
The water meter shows 809593.02 m³
